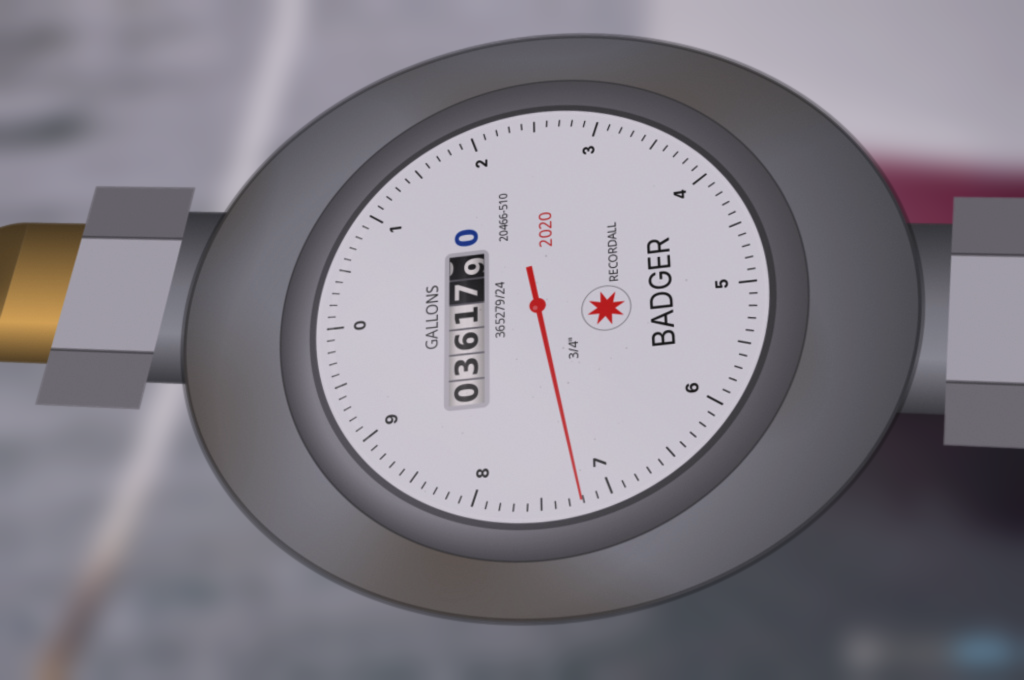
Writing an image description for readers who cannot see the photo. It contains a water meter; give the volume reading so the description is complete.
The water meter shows 361787.2 gal
